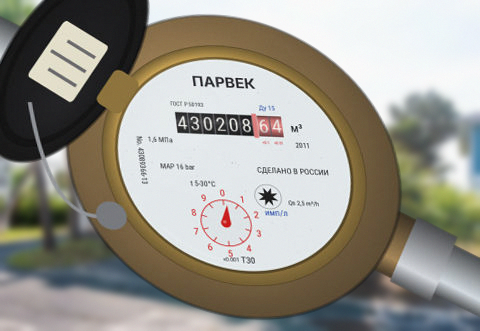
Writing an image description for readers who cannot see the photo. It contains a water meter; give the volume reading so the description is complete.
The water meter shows 430208.640 m³
